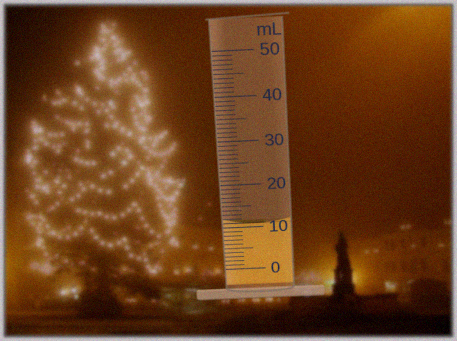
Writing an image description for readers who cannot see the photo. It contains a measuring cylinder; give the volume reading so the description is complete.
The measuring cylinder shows 11 mL
